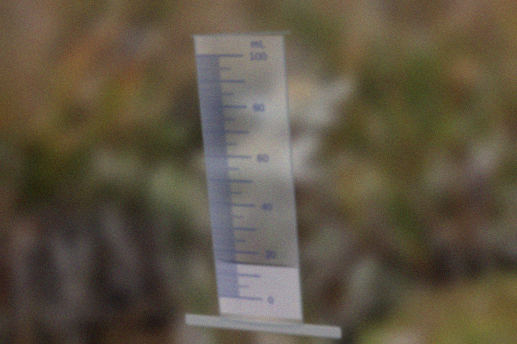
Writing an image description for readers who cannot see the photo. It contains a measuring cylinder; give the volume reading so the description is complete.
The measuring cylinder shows 15 mL
